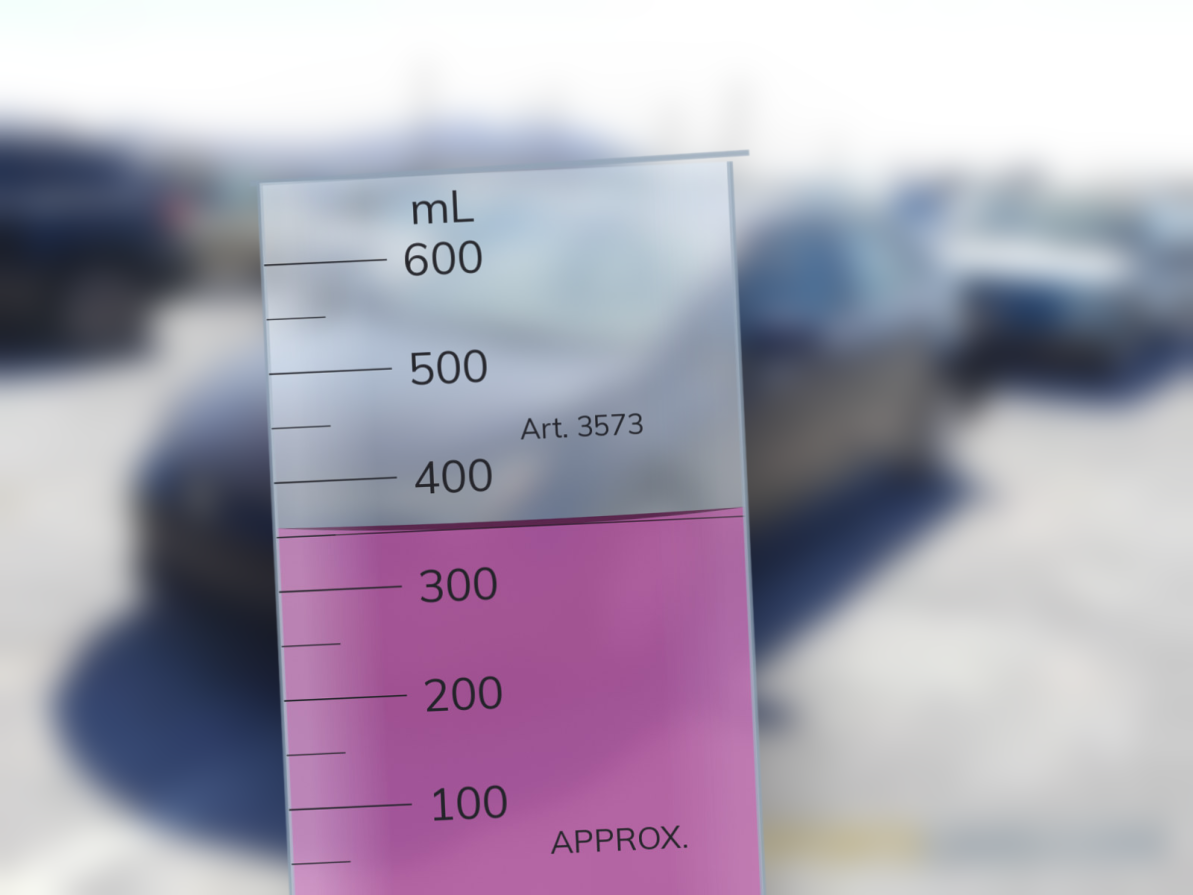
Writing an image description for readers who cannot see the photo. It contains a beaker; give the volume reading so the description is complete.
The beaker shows 350 mL
